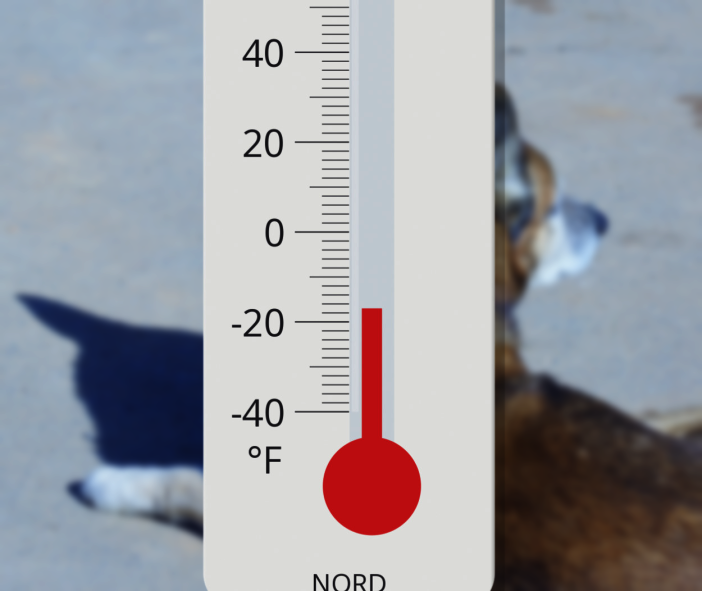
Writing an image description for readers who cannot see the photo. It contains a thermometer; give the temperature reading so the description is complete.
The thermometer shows -17 °F
